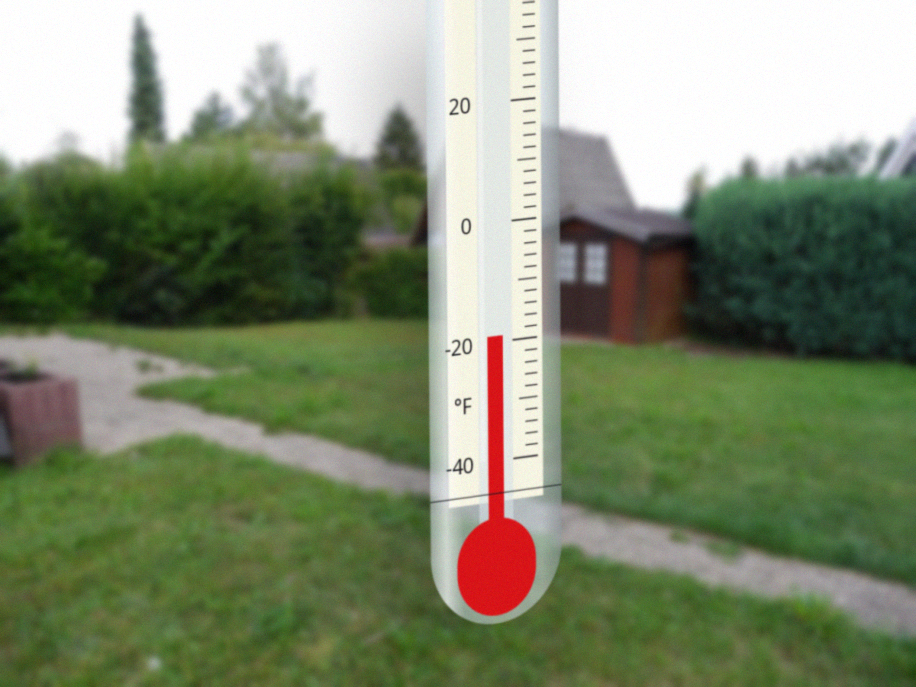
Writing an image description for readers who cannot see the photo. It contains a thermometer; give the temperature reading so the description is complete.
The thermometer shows -19 °F
